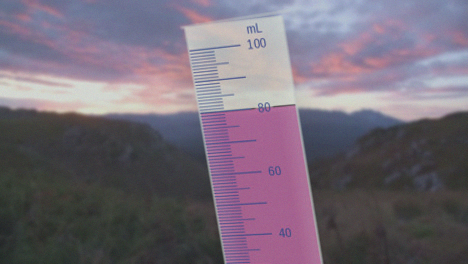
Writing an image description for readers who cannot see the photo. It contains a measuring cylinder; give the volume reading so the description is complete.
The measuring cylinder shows 80 mL
